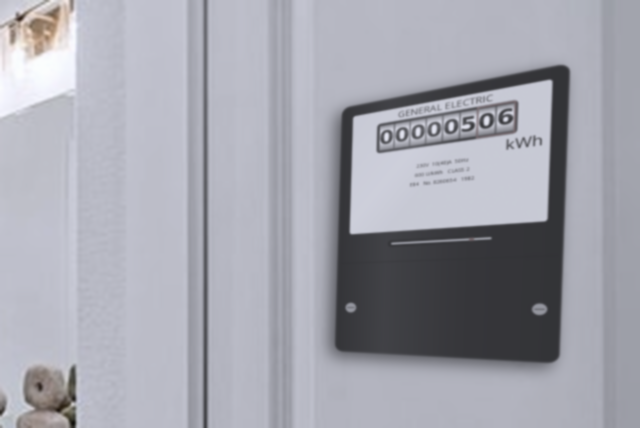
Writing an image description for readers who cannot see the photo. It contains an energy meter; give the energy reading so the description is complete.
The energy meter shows 5.06 kWh
